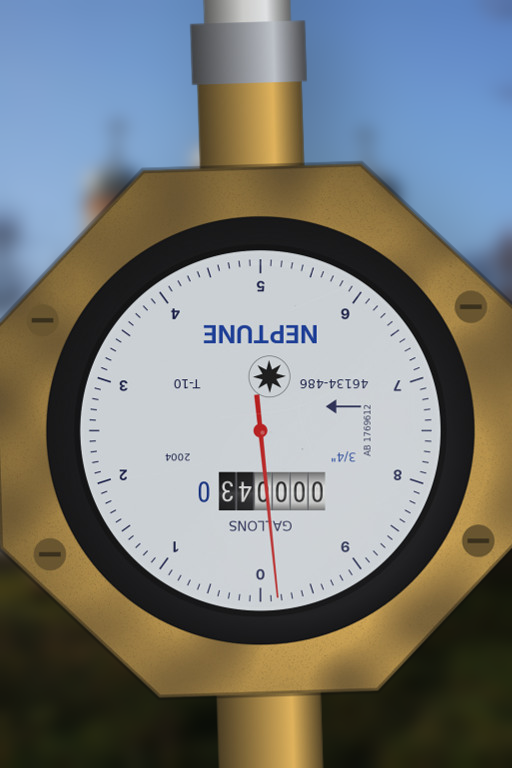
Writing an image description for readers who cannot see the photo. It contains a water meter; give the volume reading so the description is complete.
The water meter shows 429.8 gal
